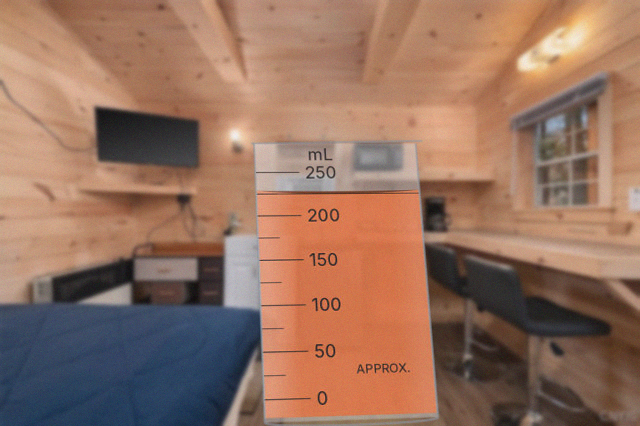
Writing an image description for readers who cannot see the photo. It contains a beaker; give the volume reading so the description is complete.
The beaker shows 225 mL
